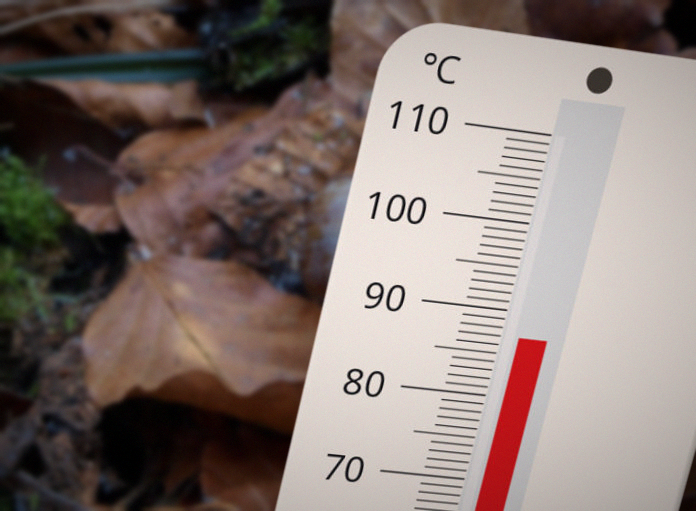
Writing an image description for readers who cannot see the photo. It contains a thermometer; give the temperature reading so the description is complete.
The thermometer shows 87 °C
